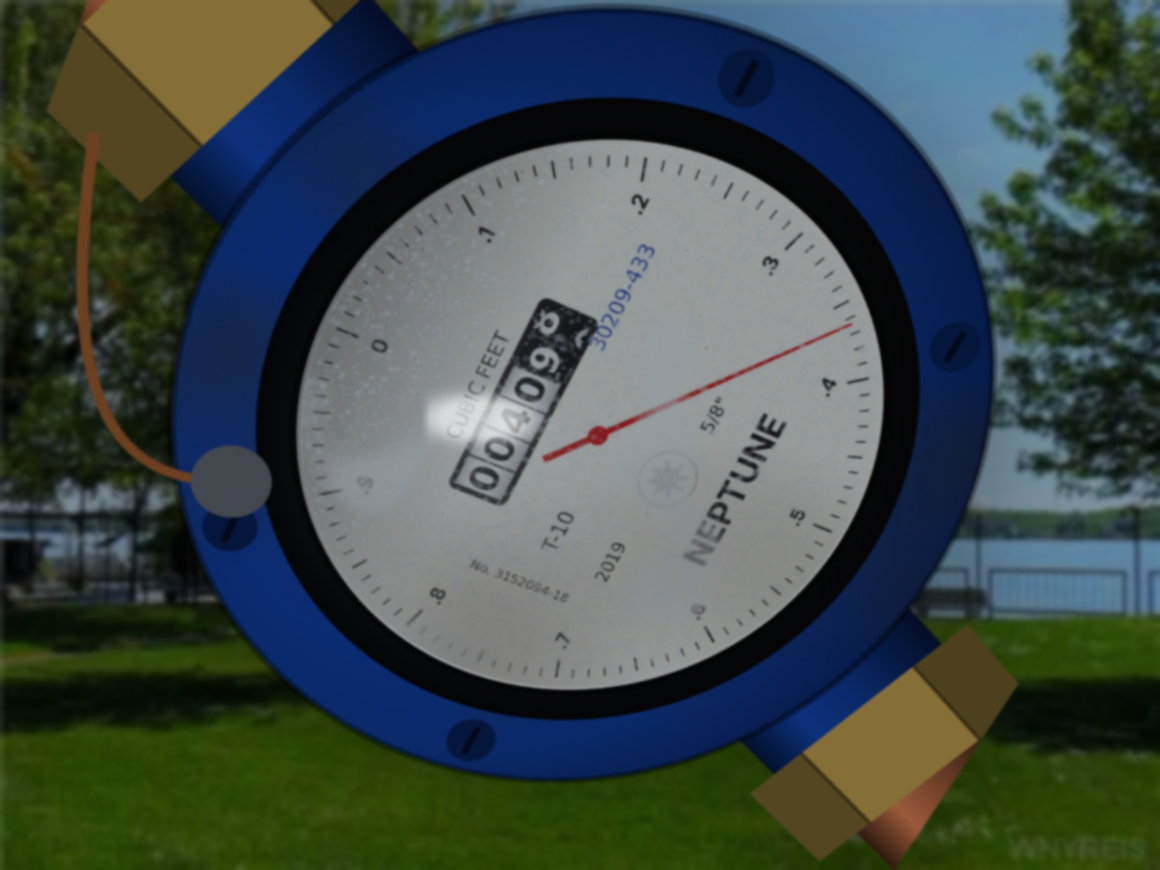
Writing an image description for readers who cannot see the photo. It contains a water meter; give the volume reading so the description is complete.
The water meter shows 4098.36 ft³
